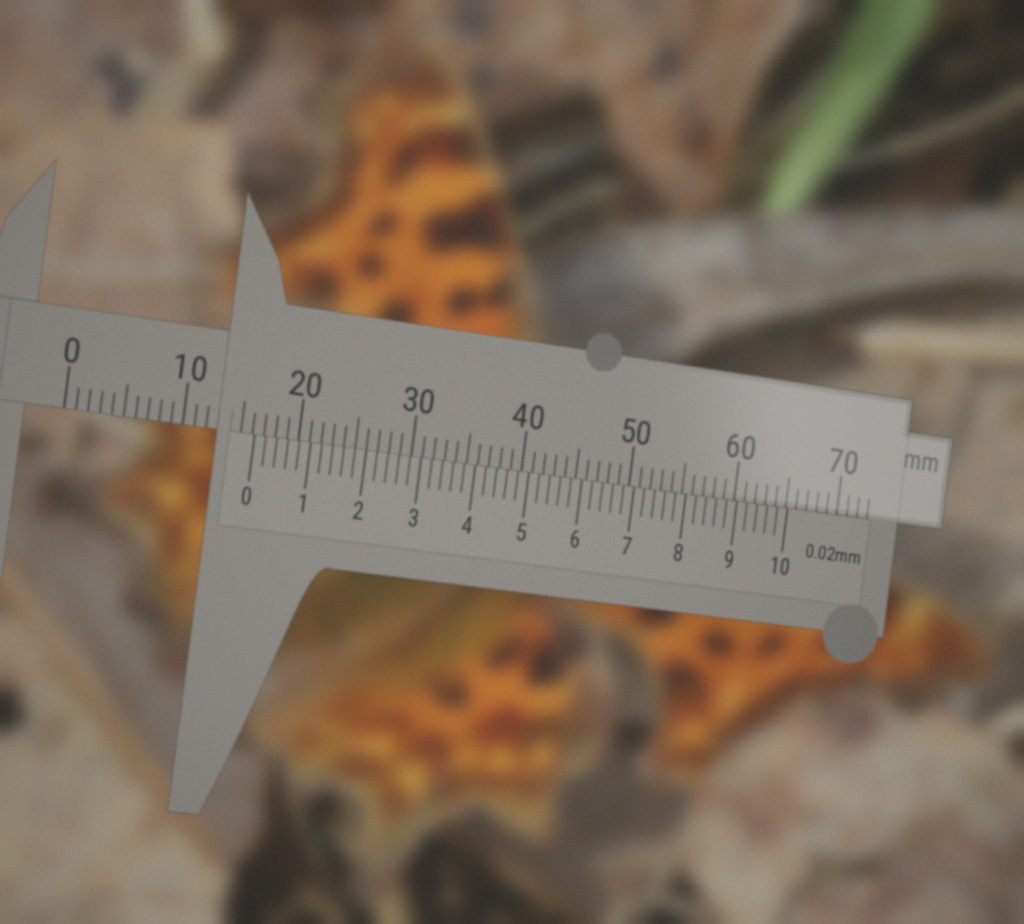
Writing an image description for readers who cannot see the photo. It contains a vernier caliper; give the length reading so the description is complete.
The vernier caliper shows 16.2 mm
